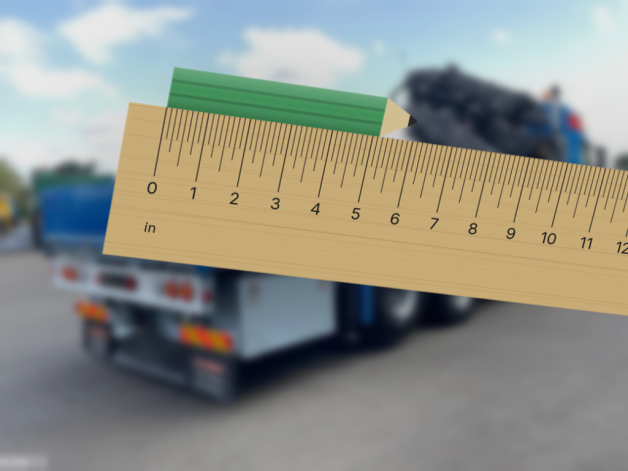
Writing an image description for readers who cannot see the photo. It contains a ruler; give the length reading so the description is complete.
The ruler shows 6 in
